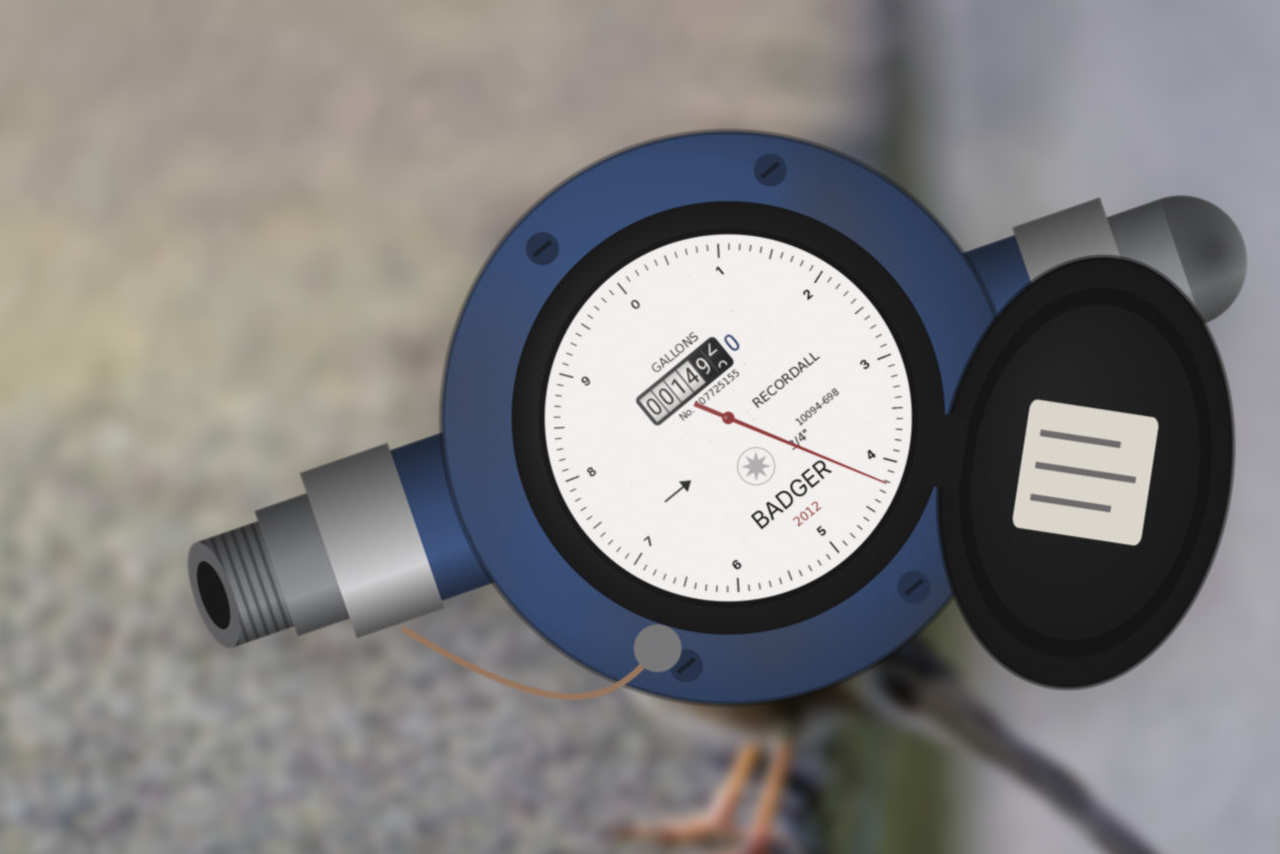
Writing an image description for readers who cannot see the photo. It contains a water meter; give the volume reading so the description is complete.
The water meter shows 14924.2 gal
